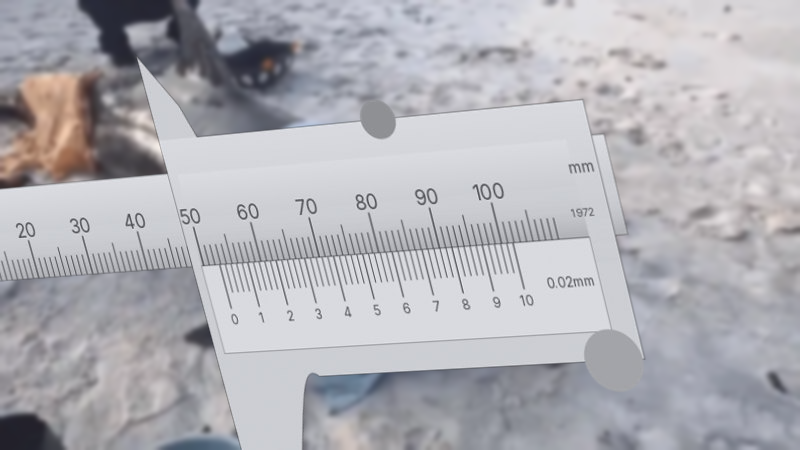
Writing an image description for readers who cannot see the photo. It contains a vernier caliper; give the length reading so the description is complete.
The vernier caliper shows 52.8 mm
